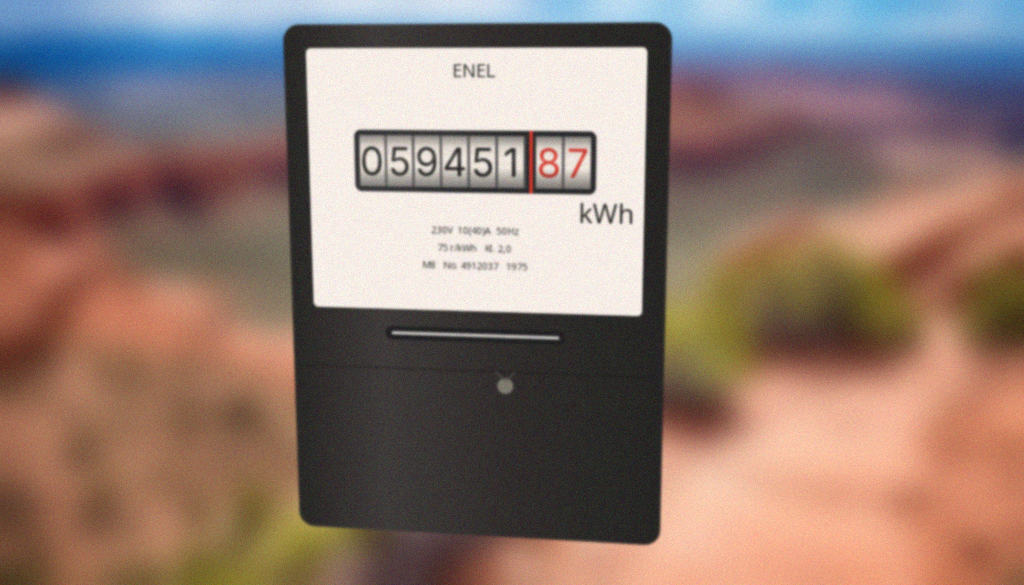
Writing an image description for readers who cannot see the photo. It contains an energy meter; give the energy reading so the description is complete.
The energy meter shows 59451.87 kWh
